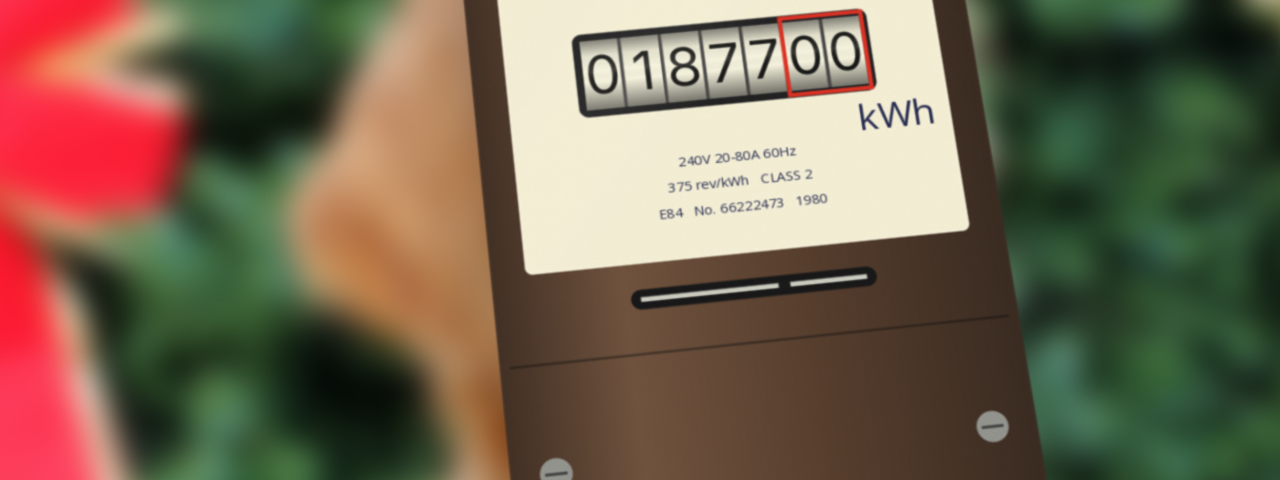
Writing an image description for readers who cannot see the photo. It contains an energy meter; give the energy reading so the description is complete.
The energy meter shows 1877.00 kWh
